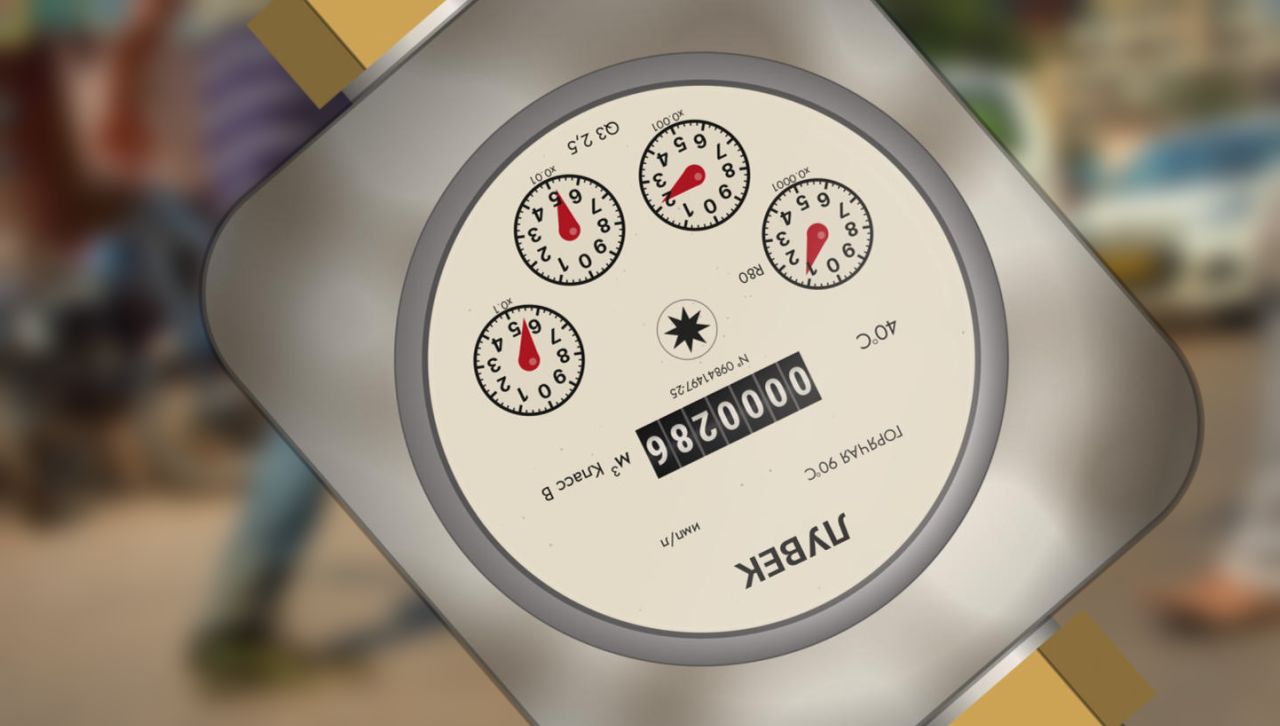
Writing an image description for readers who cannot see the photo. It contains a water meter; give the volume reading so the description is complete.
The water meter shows 286.5521 m³
